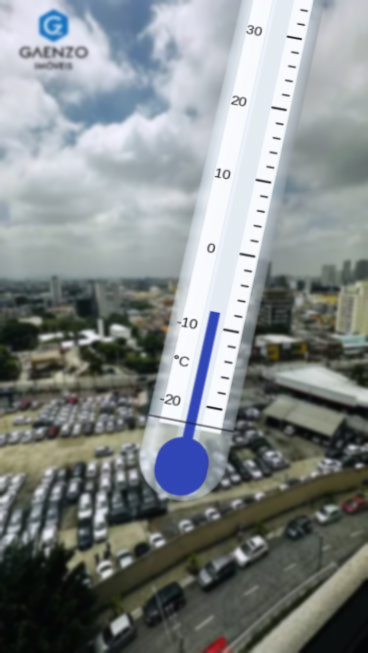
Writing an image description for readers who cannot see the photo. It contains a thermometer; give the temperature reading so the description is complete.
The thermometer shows -8 °C
